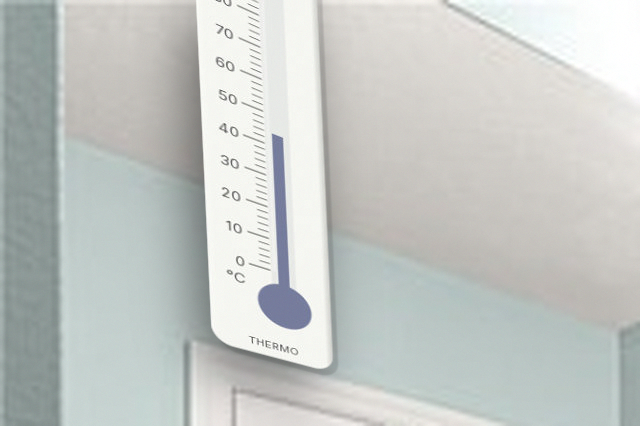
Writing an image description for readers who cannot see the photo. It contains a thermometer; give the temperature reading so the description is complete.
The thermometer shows 44 °C
